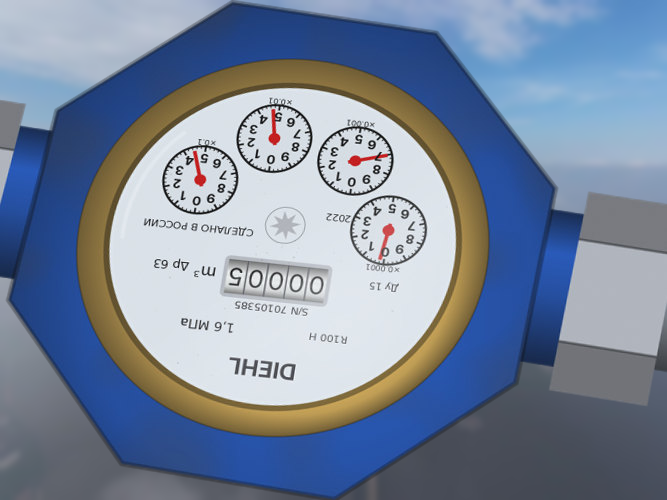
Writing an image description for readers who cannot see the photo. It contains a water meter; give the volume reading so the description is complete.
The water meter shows 5.4470 m³
